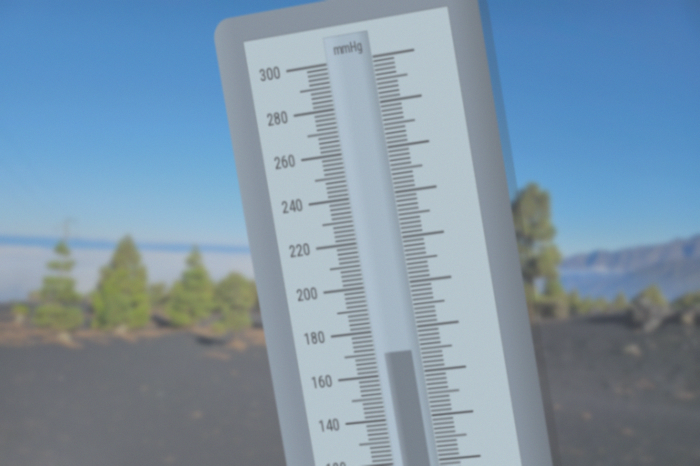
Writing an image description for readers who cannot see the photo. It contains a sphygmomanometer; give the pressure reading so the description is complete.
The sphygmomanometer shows 170 mmHg
